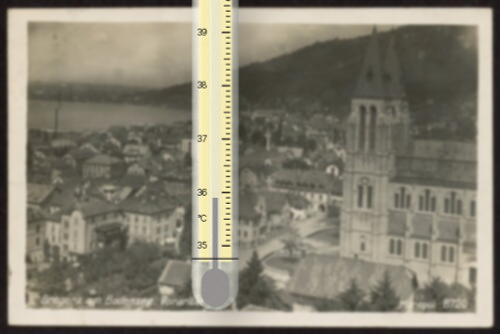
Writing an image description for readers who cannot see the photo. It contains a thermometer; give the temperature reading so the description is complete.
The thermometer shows 35.9 °C
